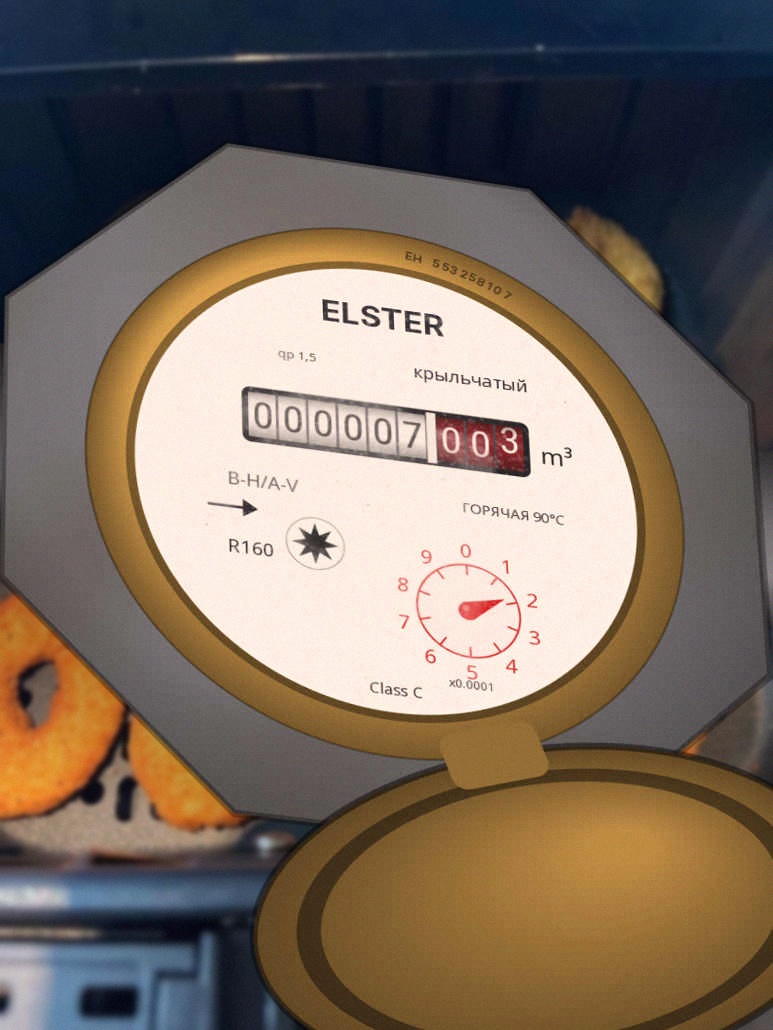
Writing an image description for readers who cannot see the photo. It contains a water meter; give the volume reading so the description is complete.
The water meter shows 7.0031 m³
